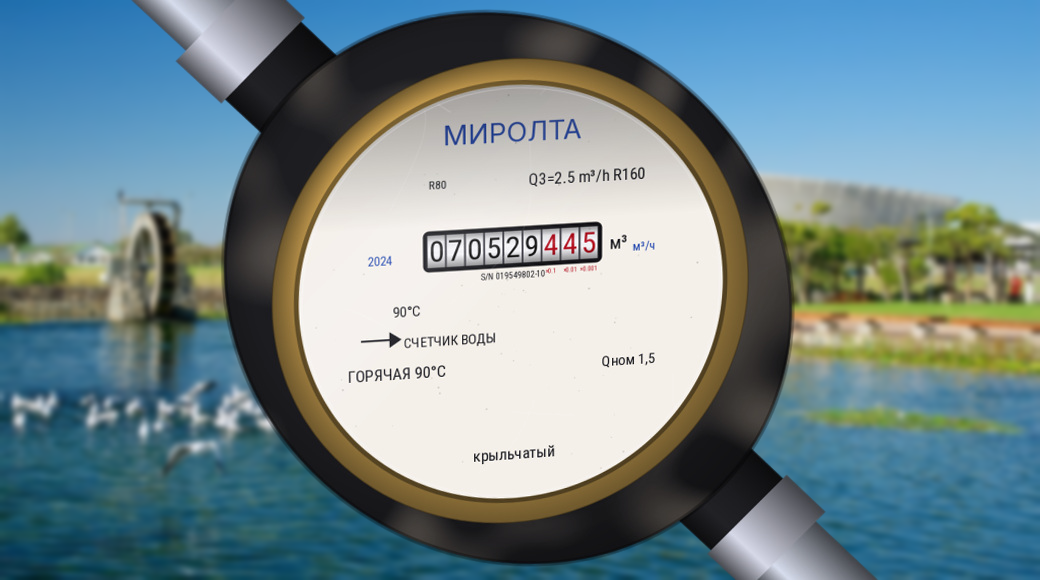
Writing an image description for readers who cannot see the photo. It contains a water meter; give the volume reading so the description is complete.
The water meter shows 70529.445 m³
